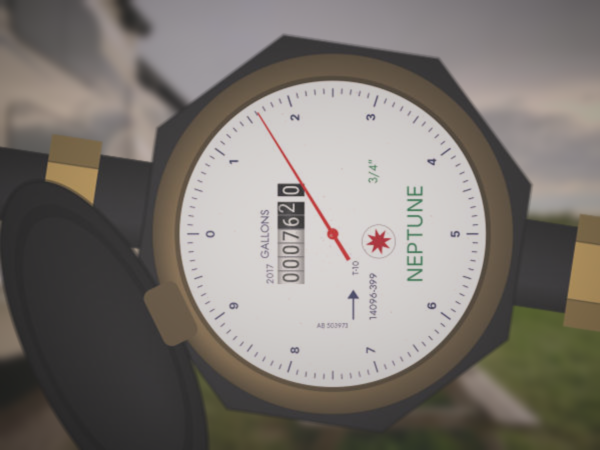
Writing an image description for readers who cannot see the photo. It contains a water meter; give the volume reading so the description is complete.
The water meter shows 7621.6 gal
